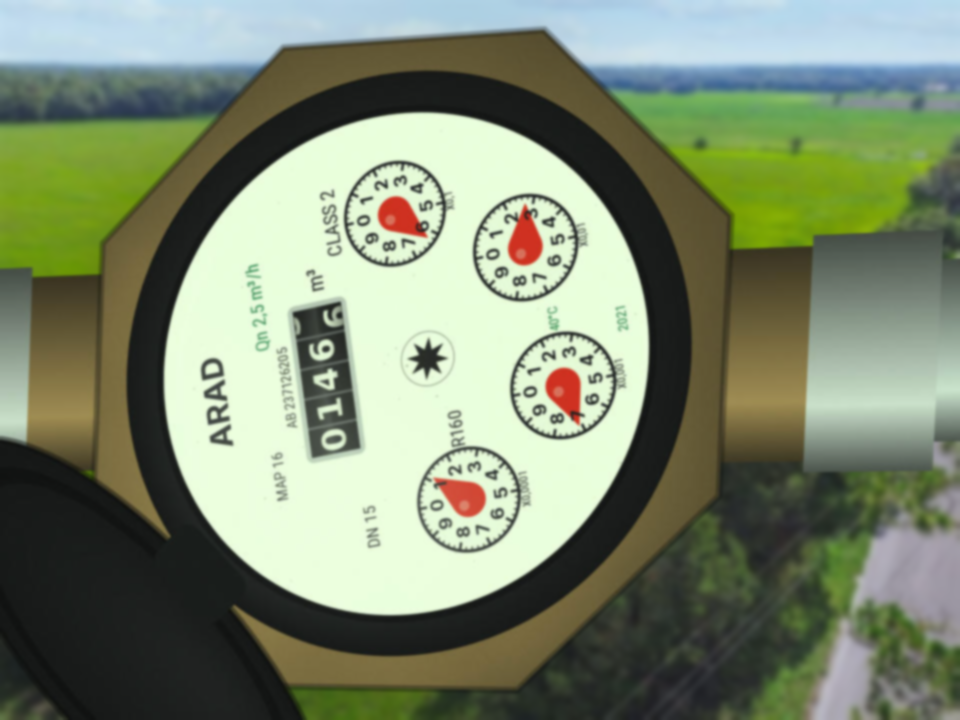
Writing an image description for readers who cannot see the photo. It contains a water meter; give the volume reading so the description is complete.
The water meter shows 1465.6271 m³
